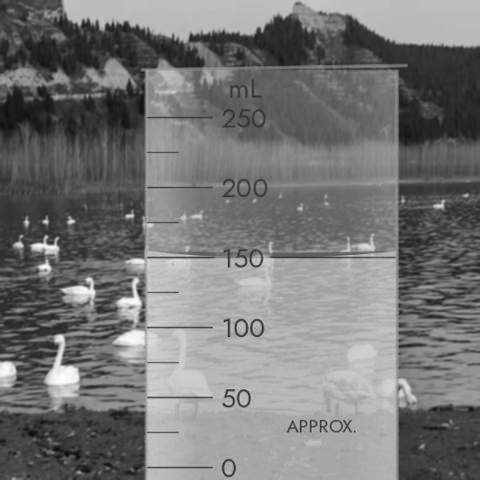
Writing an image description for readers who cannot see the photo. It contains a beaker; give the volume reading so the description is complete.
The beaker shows 150 mL
